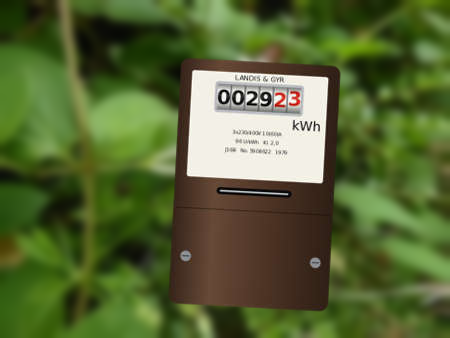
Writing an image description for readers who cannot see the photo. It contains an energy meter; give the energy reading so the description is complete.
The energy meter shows 29.23 kWh
